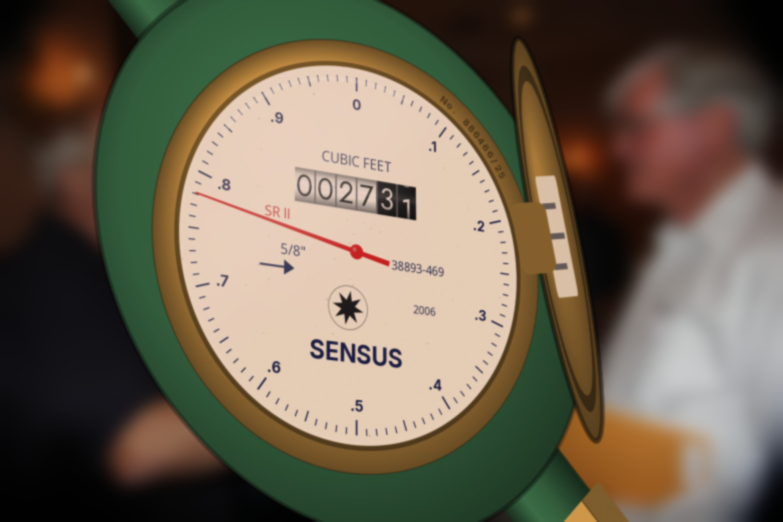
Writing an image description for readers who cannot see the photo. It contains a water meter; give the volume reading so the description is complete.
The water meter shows 2730.78 ft³
